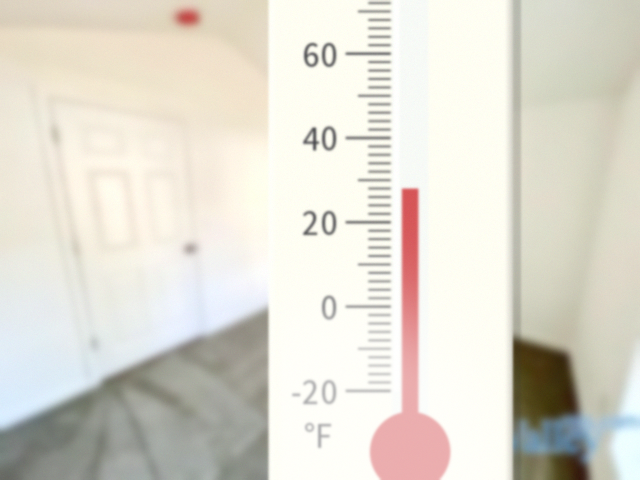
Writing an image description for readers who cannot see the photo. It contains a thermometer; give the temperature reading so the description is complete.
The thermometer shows 28 °F
